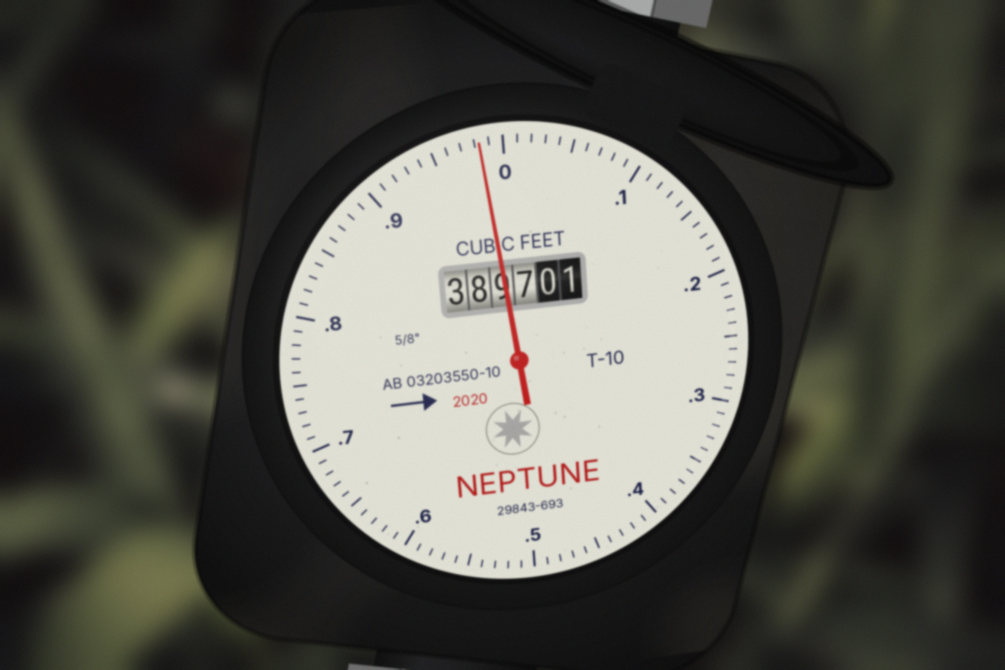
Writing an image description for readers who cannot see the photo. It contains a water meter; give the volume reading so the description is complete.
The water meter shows 389700.98 ft³
